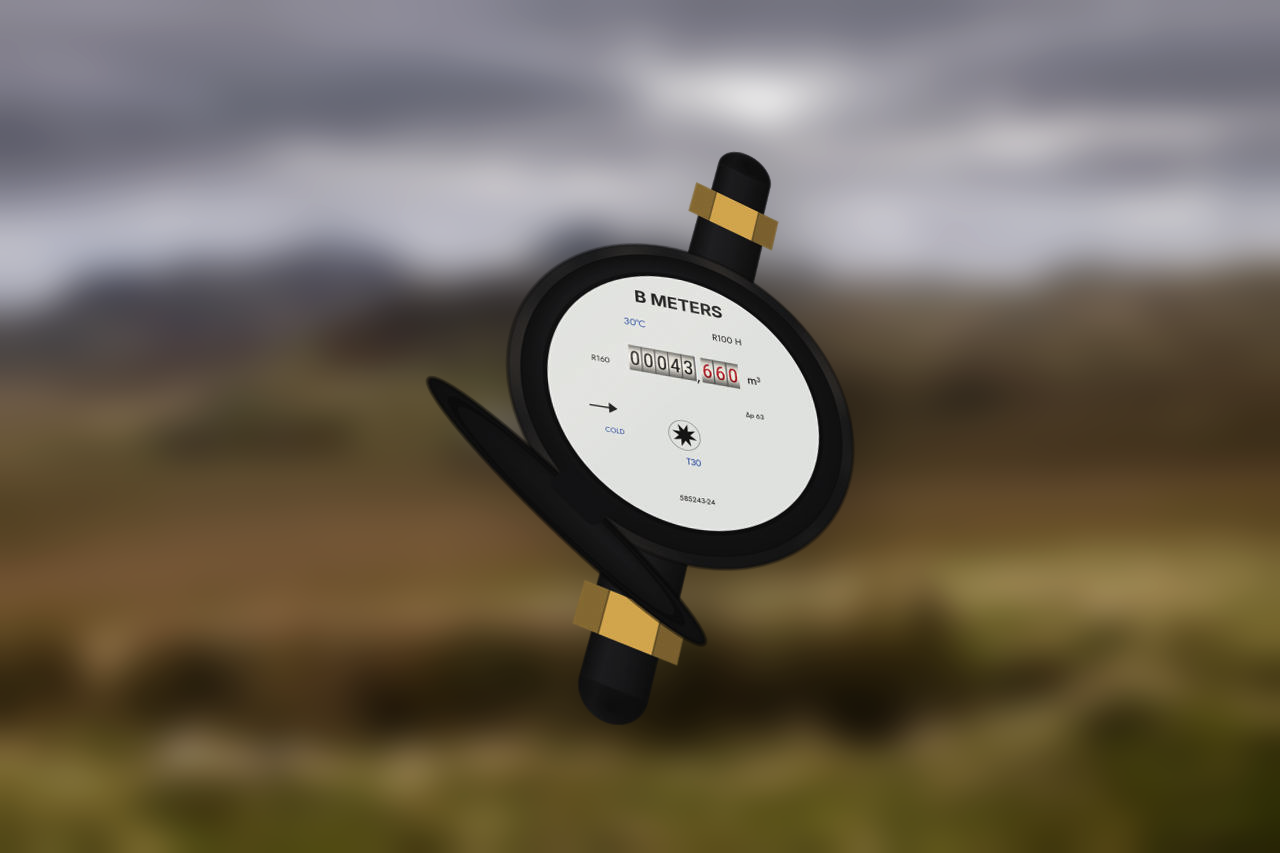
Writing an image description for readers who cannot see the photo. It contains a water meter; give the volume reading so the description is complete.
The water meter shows 43.660 m³
